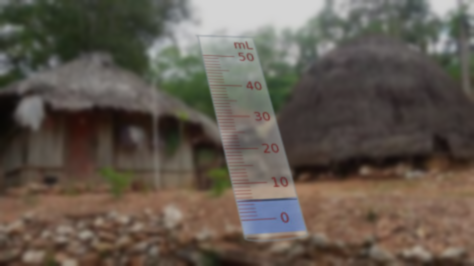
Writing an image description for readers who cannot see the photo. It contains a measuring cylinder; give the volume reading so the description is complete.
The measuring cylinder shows 5 mL
